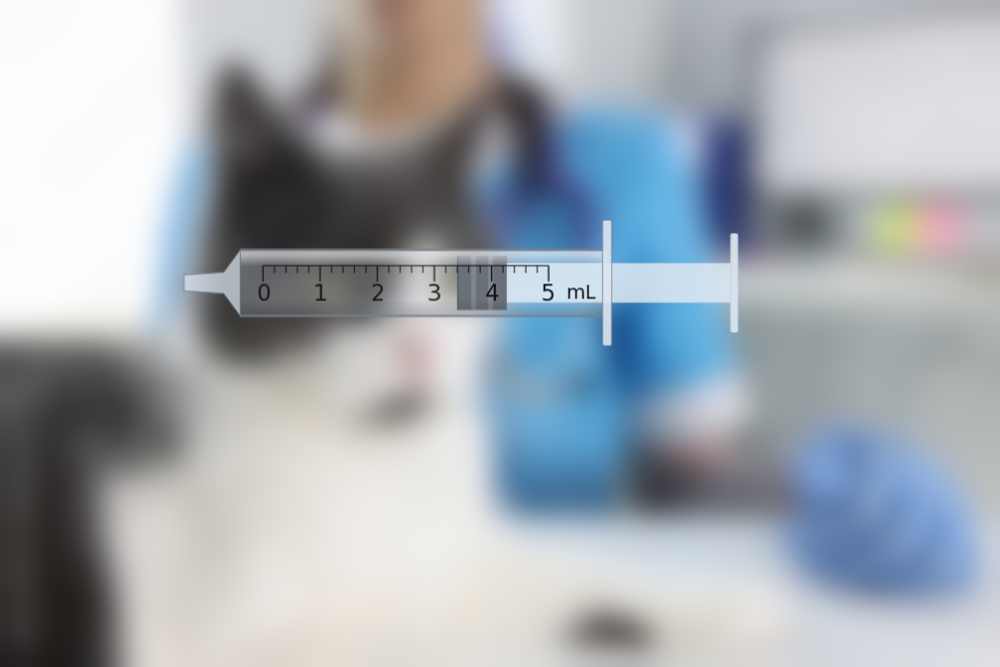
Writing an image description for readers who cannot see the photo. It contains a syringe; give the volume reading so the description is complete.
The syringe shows 3.4 mL
